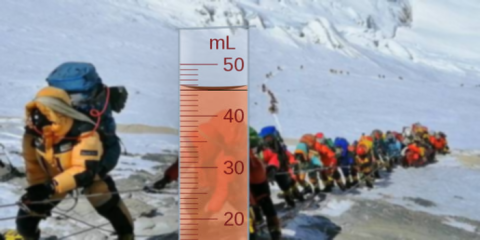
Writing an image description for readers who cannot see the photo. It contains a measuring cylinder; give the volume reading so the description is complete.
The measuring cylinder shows 45 mL
